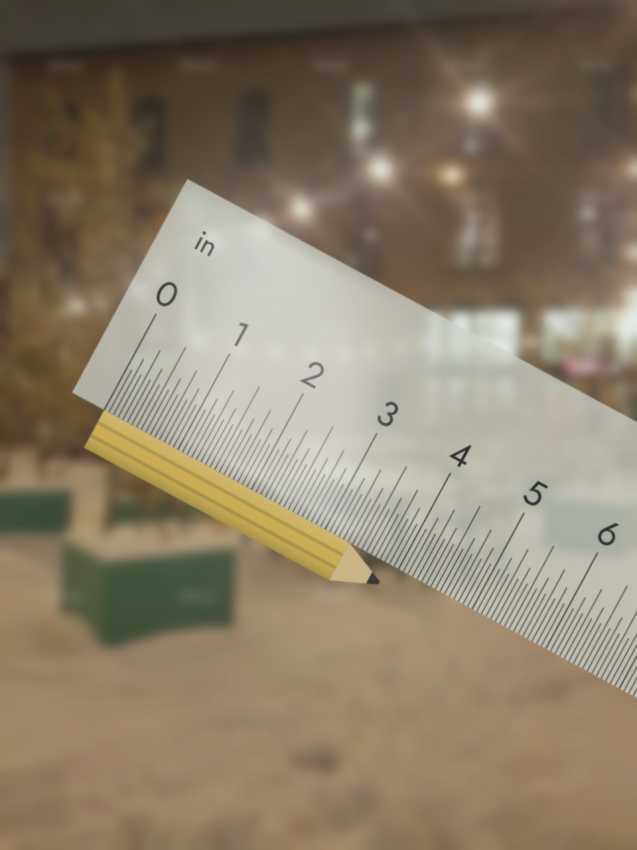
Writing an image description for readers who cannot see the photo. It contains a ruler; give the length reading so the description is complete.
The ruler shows 3.875 in
